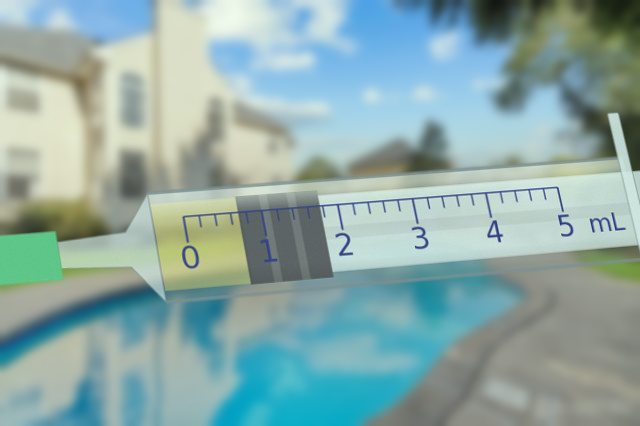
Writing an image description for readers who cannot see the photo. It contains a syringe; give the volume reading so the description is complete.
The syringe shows 0.7 mL
